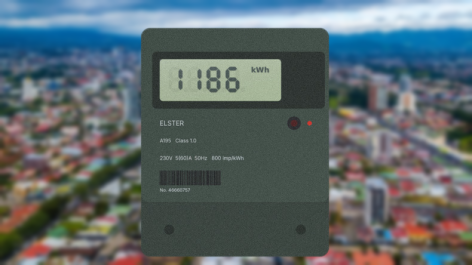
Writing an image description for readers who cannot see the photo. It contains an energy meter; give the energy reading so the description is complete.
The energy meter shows 1186 kWh
